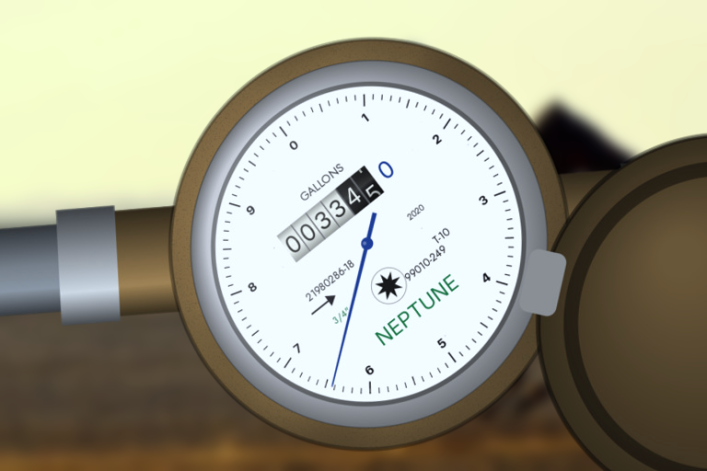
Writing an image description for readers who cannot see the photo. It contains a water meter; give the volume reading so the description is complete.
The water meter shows 33446.4 gal
